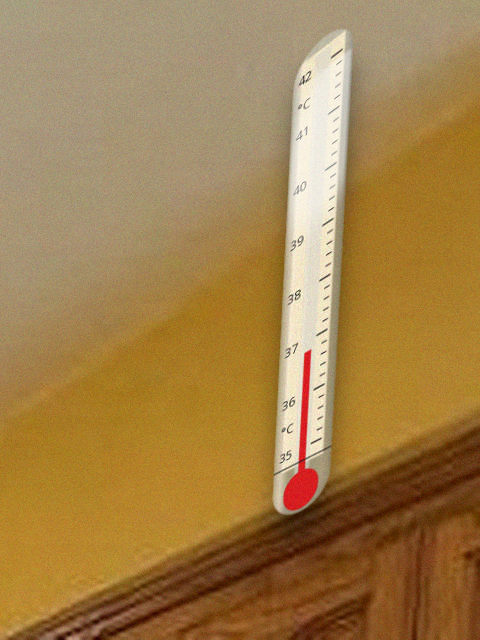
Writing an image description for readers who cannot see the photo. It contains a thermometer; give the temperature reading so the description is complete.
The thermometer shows 36.8 °C
